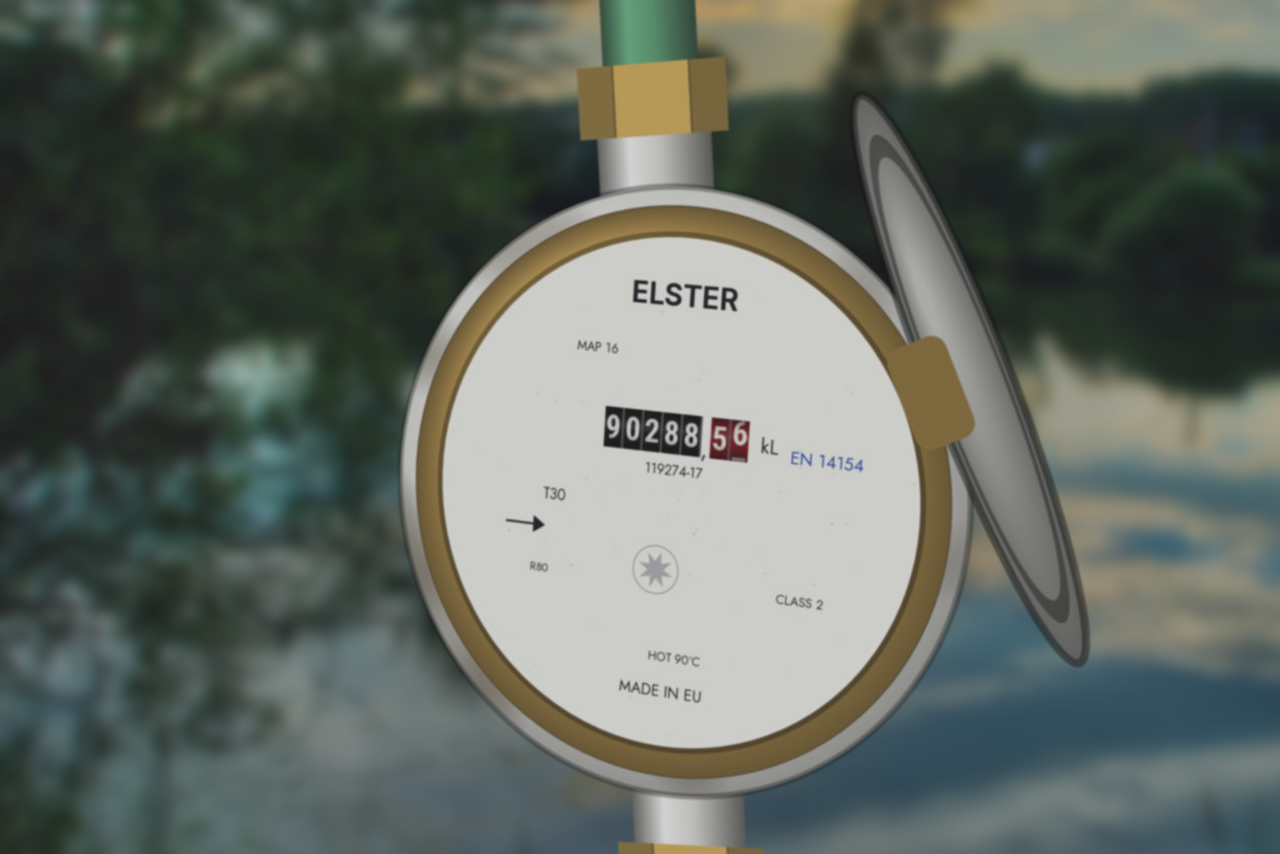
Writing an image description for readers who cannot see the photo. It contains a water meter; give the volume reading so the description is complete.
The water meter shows 90288.56 kL
